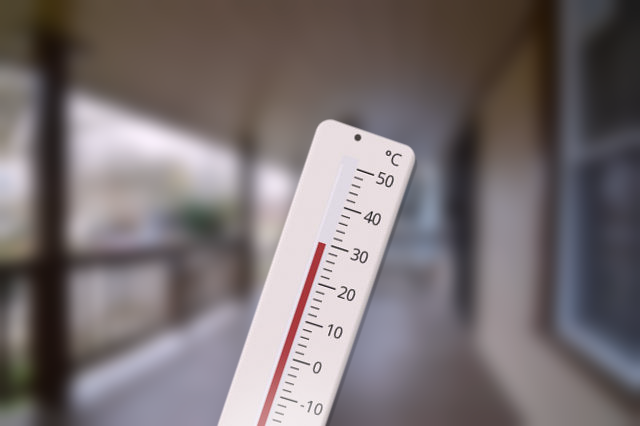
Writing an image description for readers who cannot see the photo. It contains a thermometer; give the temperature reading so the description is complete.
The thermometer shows 30 °C
